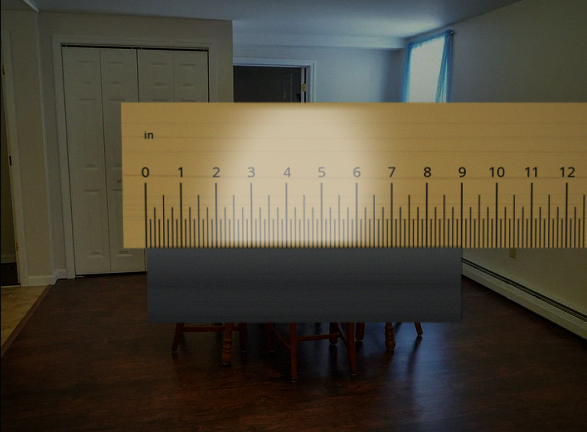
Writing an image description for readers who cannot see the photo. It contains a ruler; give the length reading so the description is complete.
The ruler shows 9 in
